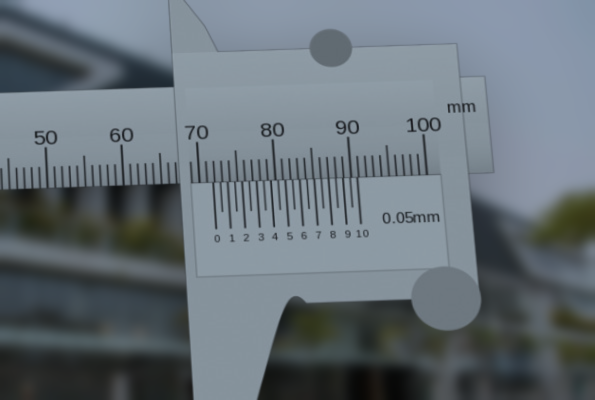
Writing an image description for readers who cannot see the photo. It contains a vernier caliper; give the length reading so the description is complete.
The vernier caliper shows 71.8 mm
